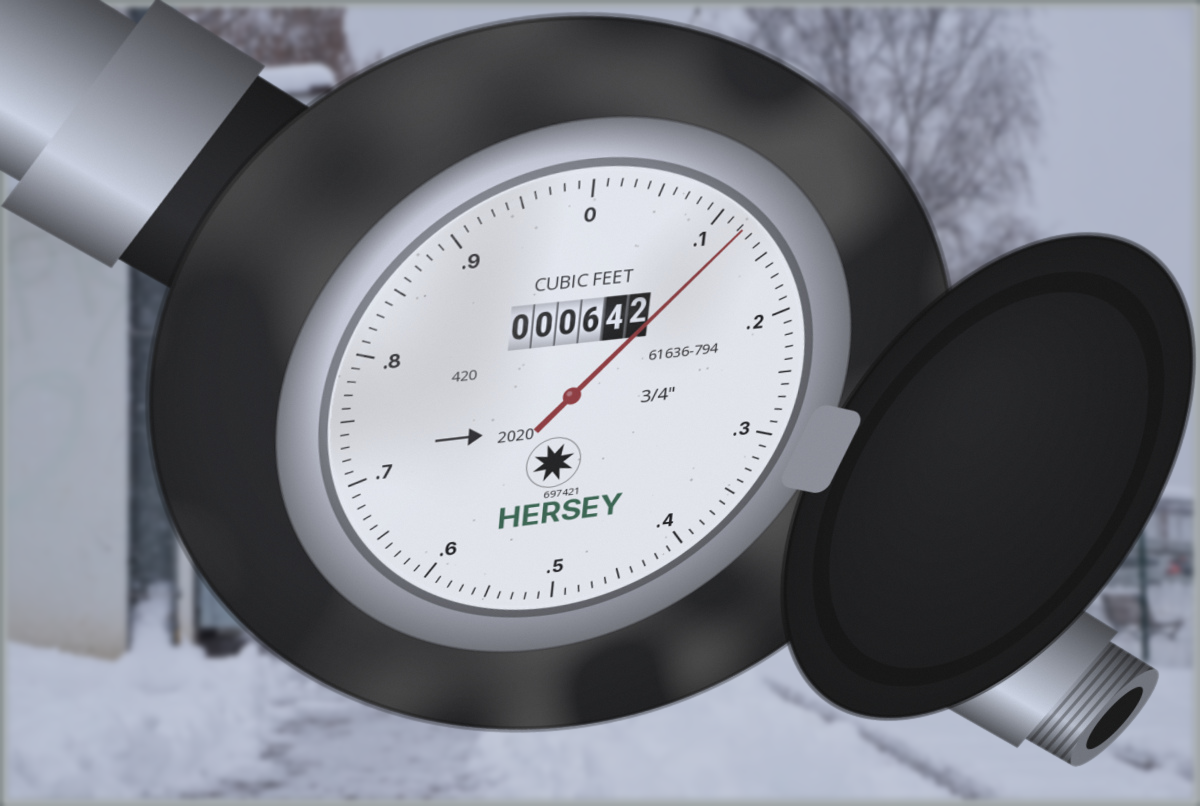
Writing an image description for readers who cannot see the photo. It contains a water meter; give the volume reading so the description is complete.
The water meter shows 642.12 ft³
